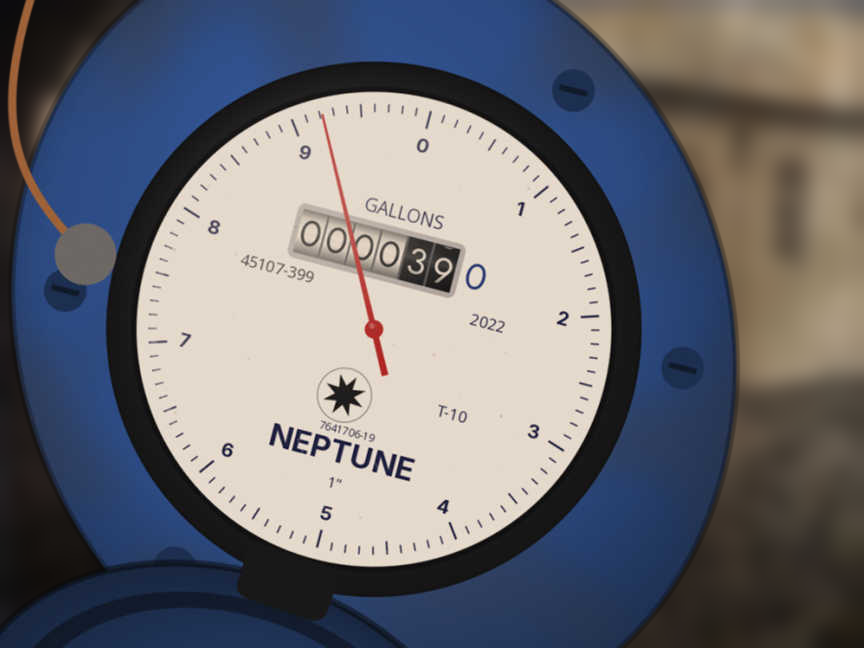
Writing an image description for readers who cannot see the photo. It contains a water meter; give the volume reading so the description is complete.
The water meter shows 389.2 gal
